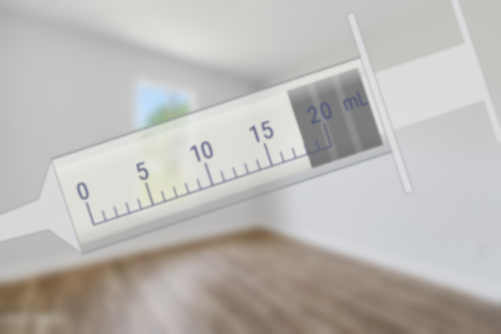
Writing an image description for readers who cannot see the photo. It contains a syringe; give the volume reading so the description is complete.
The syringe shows 18 mL
